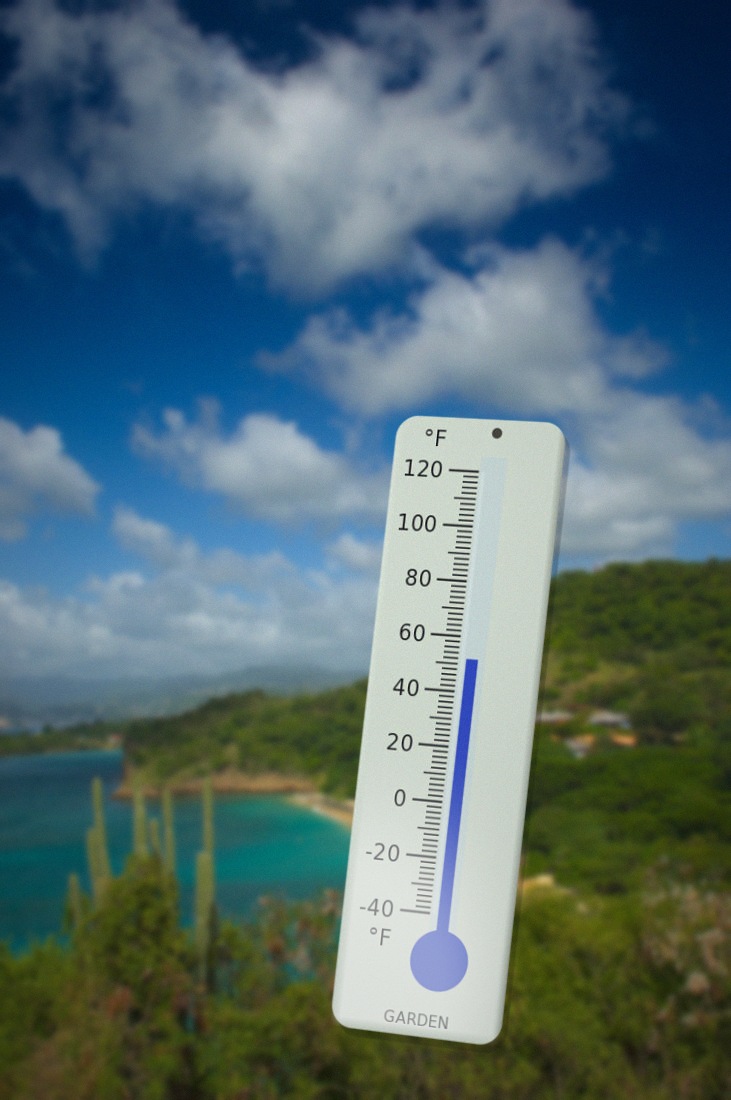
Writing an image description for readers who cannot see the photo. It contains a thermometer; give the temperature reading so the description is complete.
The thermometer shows 52 °F
